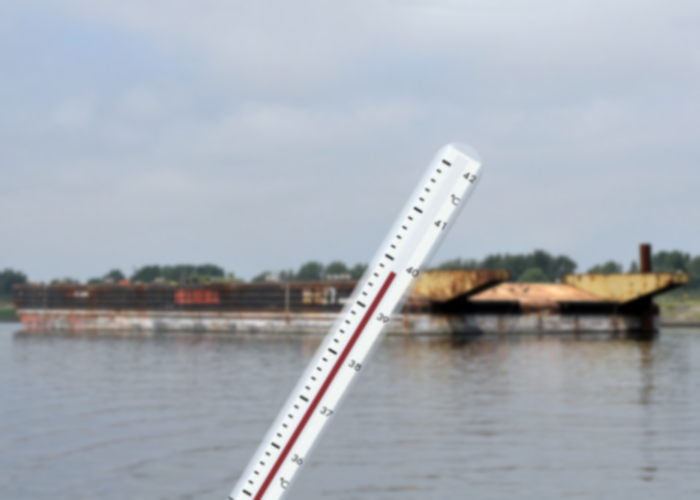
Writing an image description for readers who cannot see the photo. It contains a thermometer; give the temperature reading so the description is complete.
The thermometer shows 39.8 °C
